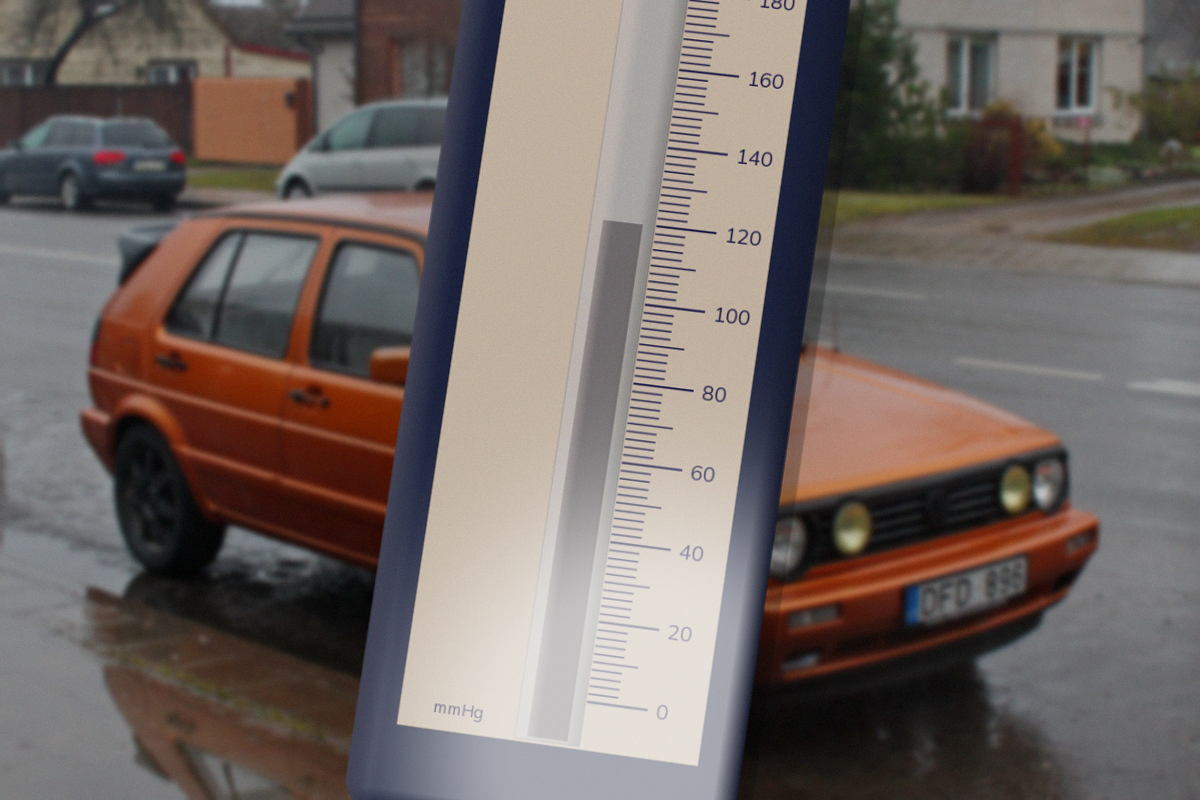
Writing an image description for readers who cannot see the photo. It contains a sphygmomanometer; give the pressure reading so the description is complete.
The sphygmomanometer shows 120 mmHg
